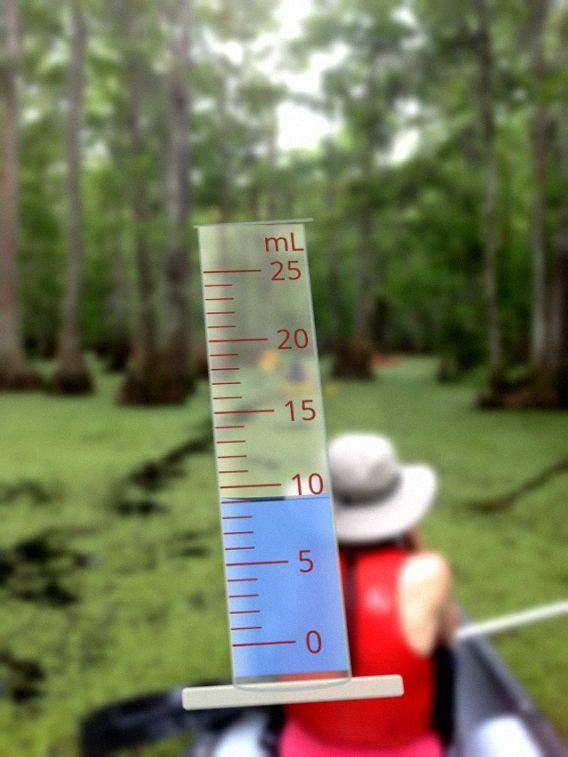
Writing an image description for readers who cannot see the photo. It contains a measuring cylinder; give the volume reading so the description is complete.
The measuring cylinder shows 9 mL
